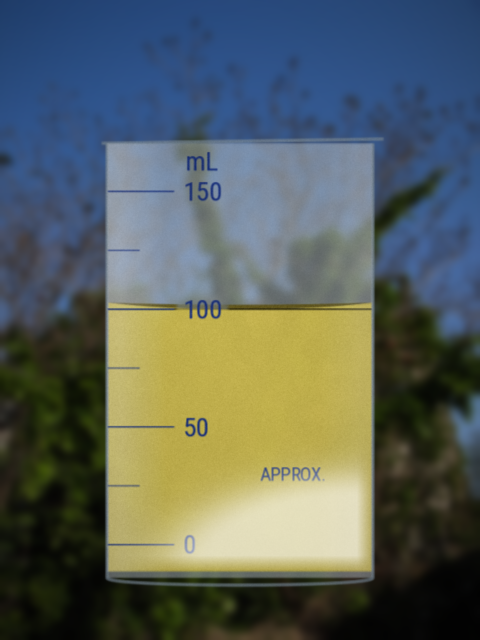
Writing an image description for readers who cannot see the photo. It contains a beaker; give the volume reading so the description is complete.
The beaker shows 100 mL
